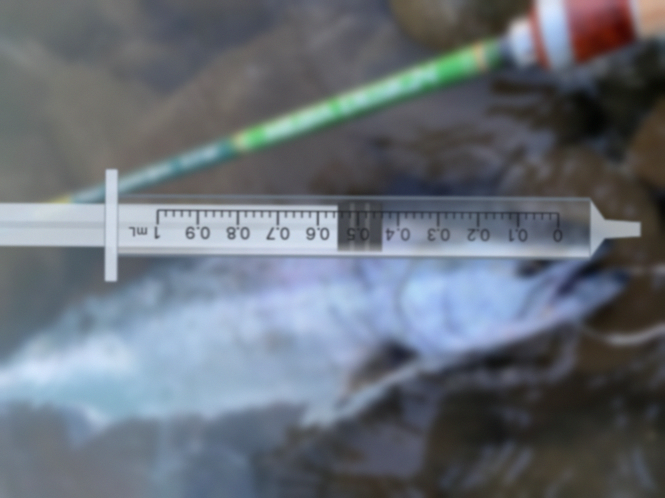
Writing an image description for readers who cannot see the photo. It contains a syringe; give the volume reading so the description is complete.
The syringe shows 0.44 mL
